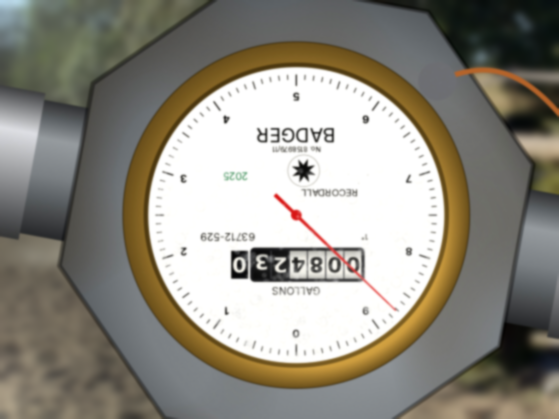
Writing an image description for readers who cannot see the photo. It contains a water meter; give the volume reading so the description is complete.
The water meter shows 84228.7 gal
